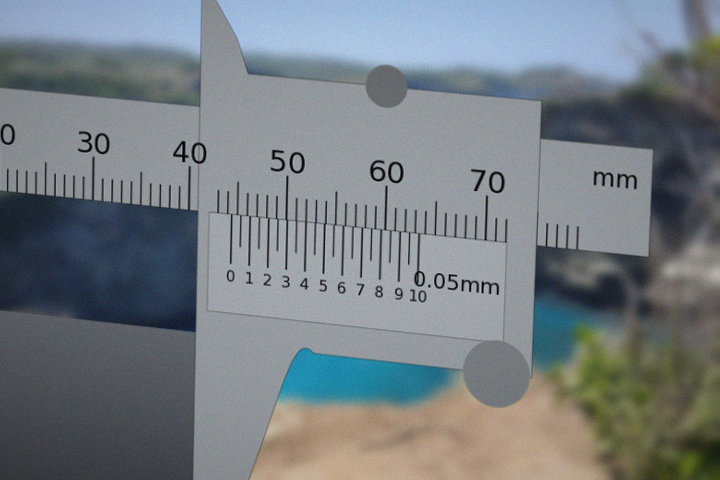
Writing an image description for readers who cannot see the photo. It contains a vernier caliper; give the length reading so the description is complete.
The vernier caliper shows 44.4 mm
